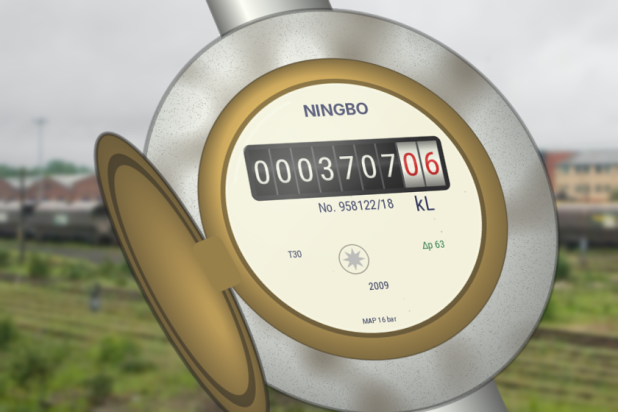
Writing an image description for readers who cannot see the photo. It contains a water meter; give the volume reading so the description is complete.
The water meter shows 3707.06 kL
